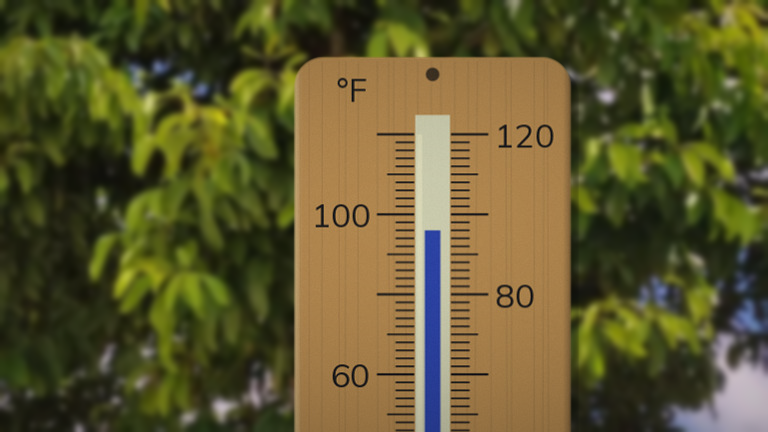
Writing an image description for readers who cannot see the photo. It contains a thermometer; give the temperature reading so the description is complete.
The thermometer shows 96 °F
